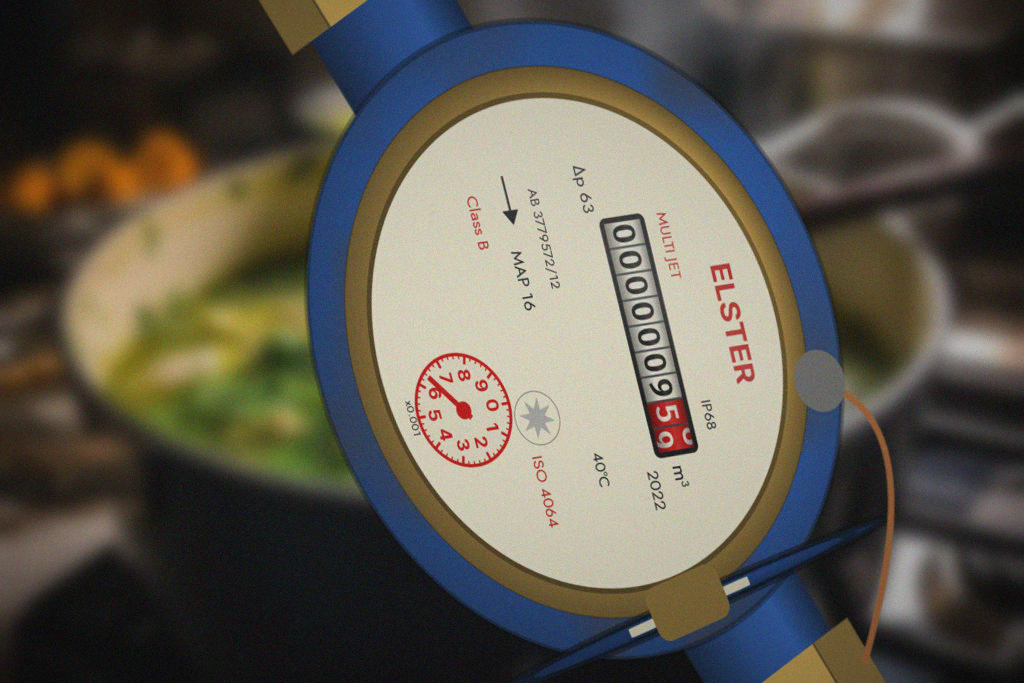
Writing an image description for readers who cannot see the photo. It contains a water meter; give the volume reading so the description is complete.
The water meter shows 9.586 m³
